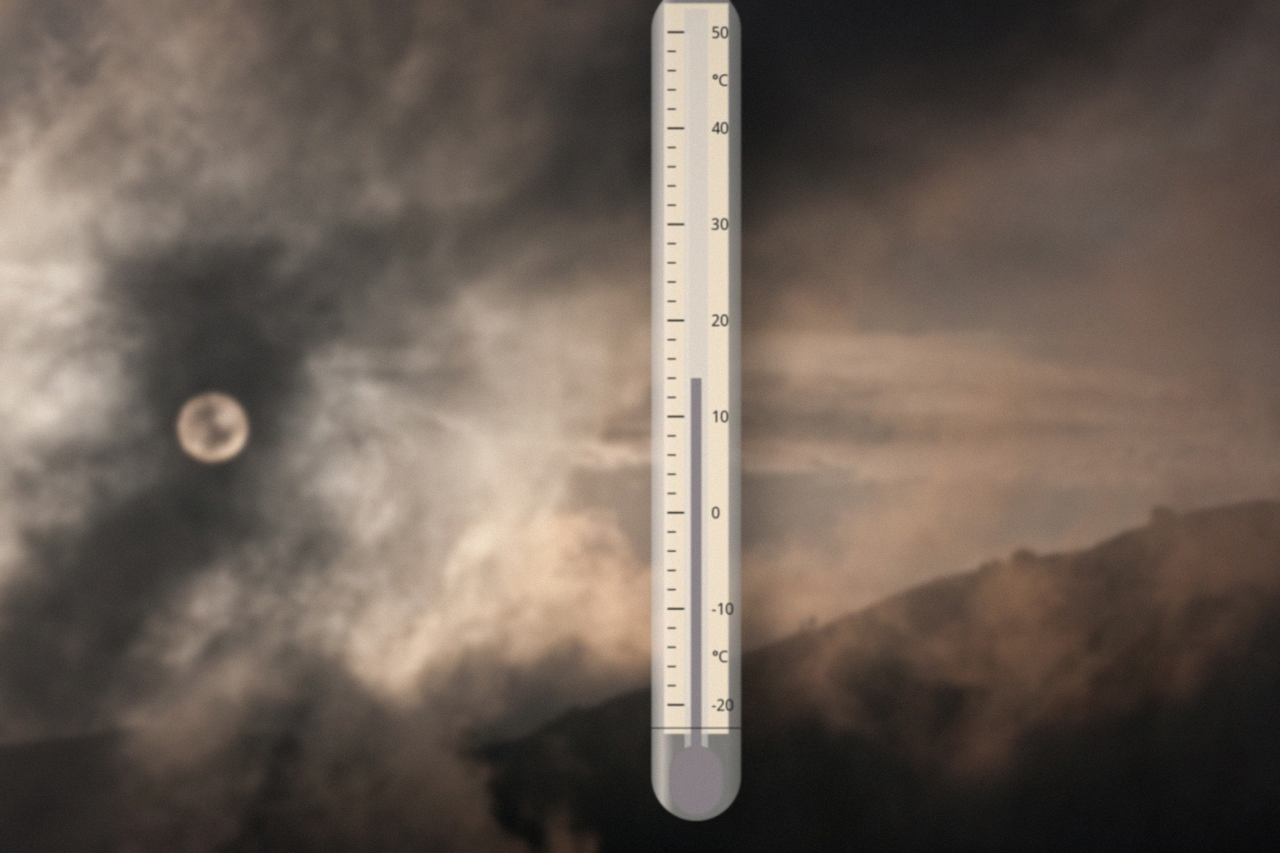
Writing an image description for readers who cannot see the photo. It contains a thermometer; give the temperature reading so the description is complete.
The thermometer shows 14 °C
